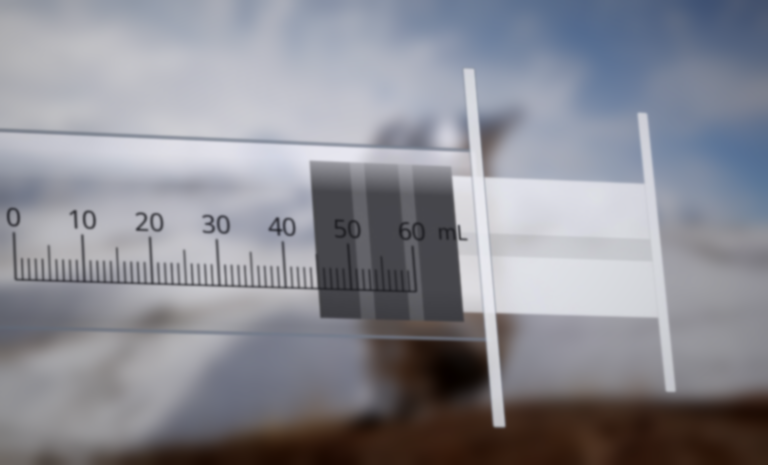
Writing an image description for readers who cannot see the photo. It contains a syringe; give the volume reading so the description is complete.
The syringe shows 45 mL
